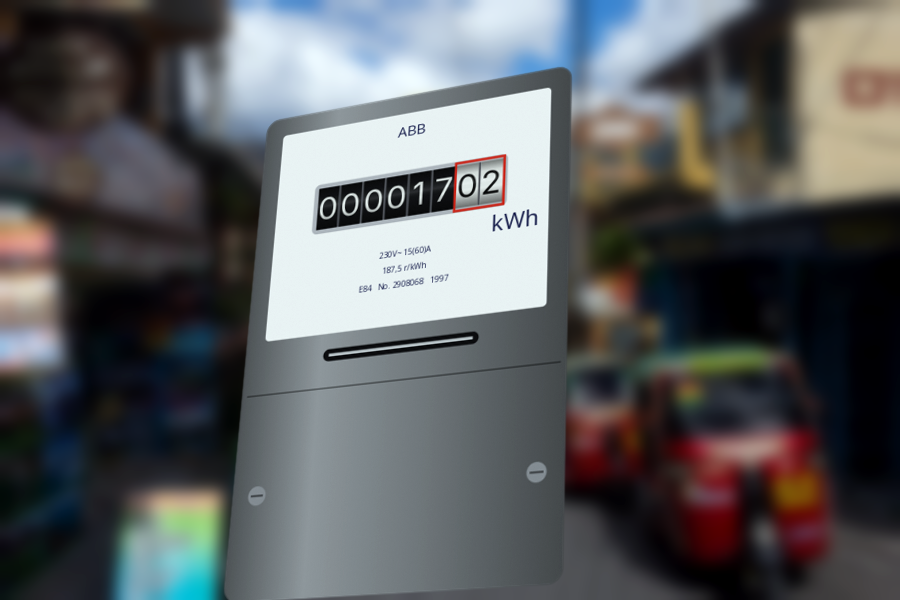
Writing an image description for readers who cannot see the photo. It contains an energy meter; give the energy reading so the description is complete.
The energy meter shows 17.02 kWh
